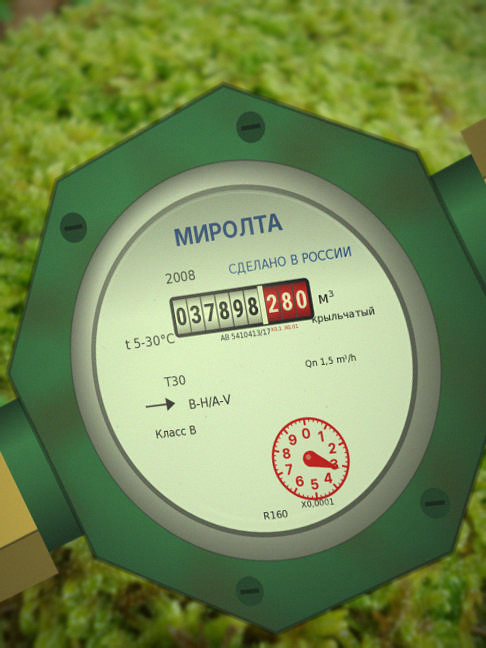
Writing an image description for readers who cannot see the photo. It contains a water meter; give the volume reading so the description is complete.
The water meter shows 37898.2803 m³
